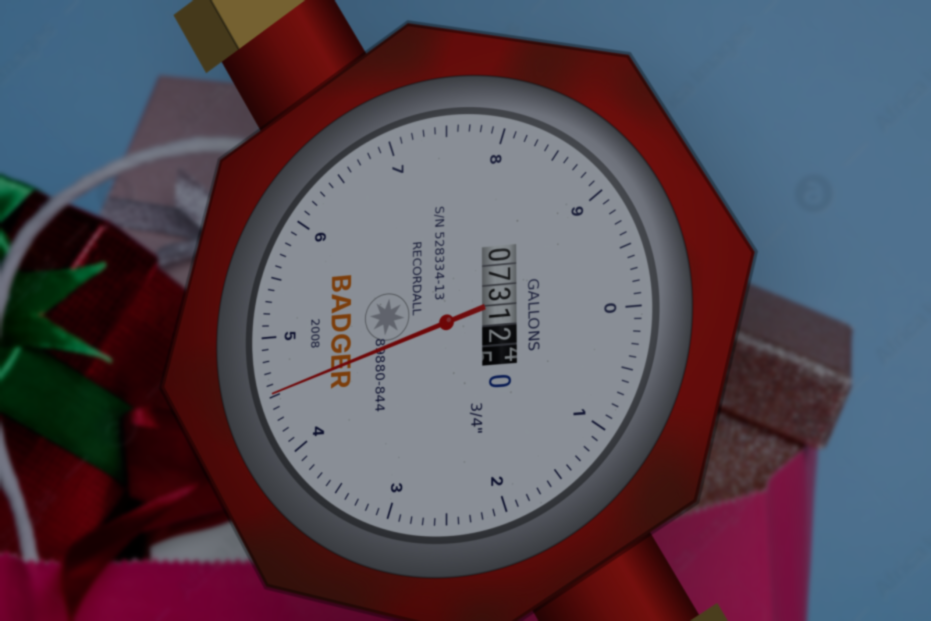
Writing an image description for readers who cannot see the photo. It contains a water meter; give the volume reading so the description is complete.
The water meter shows 731244.5 gal
